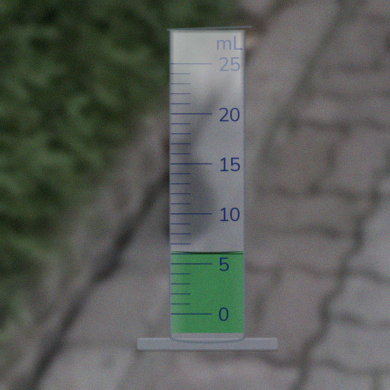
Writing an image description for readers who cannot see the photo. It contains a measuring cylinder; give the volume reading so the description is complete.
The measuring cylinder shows 6 mL
